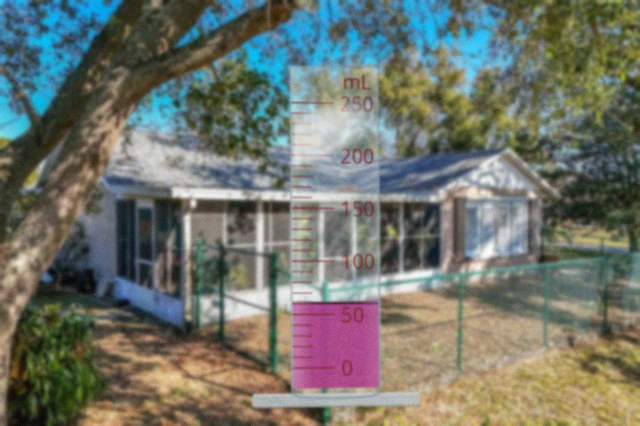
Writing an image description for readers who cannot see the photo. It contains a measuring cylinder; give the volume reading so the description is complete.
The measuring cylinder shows 60 mL
